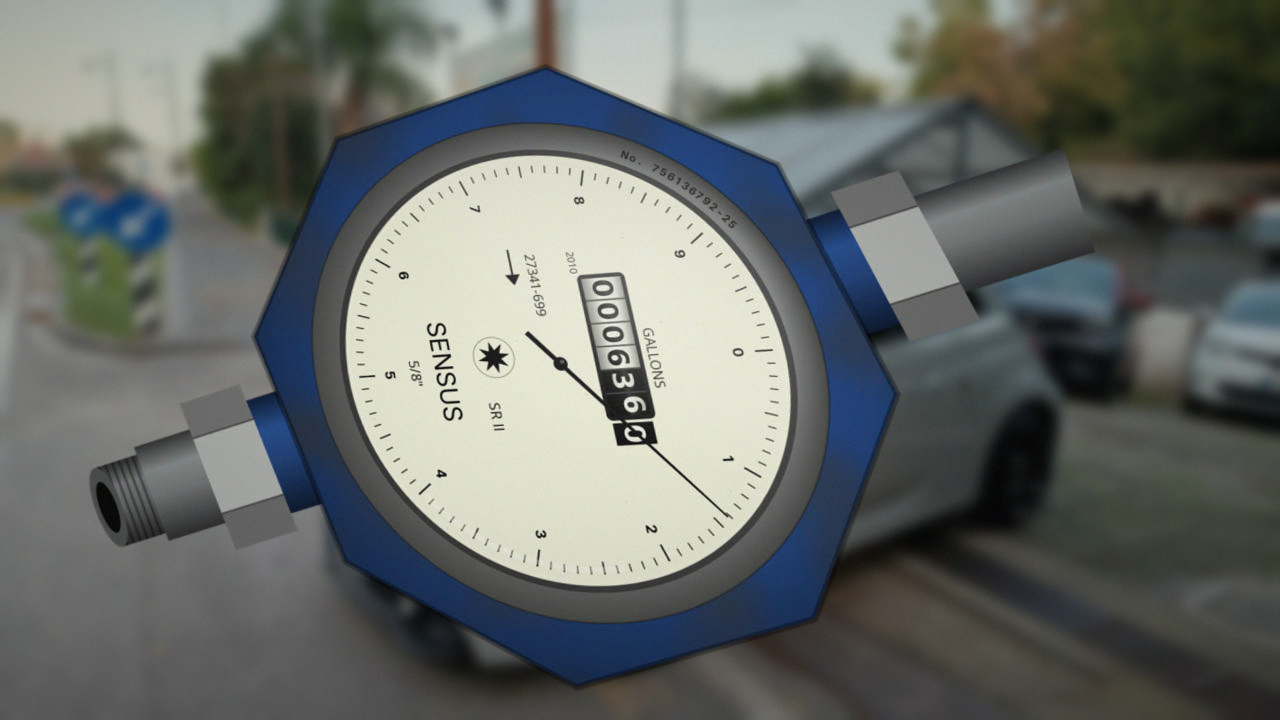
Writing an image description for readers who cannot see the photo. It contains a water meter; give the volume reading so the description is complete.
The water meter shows 6361.4 gal
